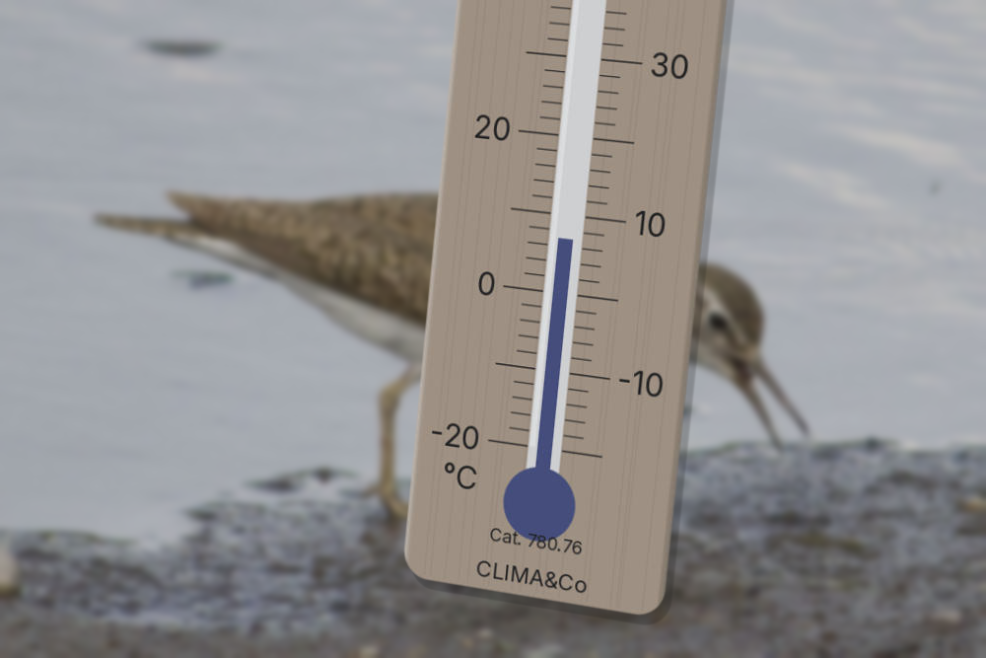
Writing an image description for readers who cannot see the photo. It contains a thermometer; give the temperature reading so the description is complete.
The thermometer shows 7 °C
